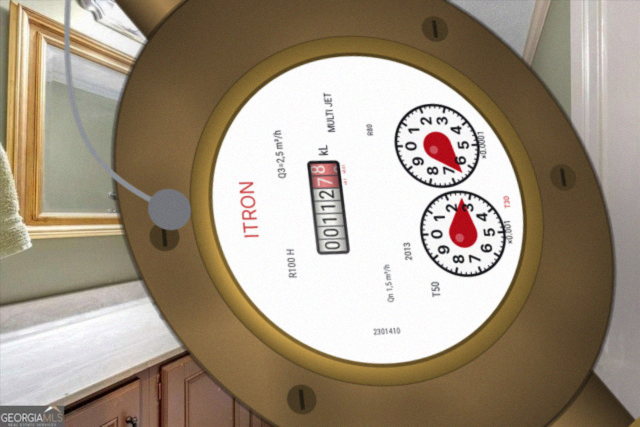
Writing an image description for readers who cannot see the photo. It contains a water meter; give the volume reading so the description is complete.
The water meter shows 112.7826 kL
